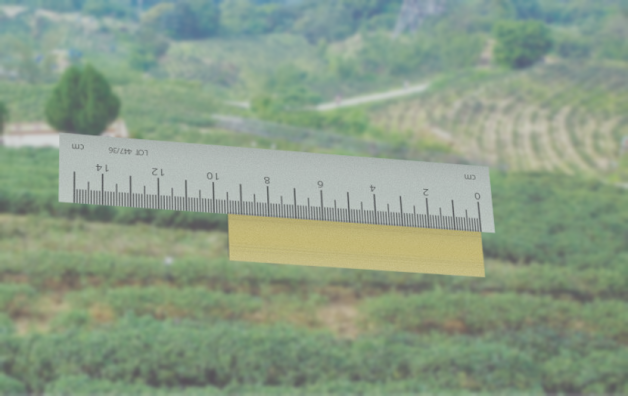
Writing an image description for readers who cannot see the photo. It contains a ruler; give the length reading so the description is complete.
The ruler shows 9.5 cm
